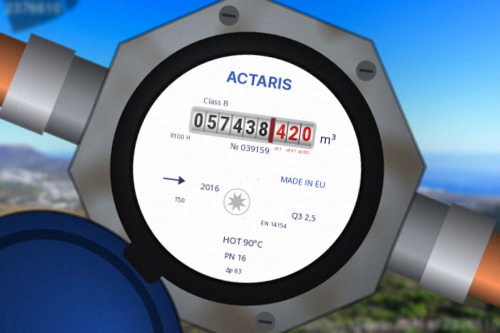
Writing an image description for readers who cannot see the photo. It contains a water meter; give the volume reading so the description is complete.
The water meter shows 57438.420 m³
